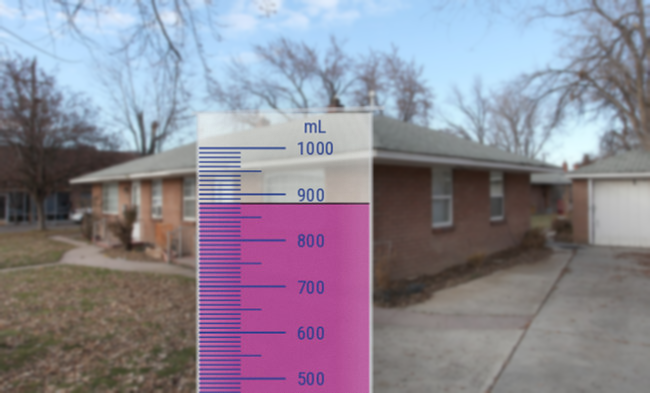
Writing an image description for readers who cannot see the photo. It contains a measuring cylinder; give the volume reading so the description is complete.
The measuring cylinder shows 880 mL
